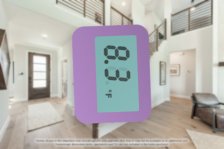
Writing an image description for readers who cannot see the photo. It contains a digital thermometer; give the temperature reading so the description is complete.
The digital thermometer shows 8.3 °F
